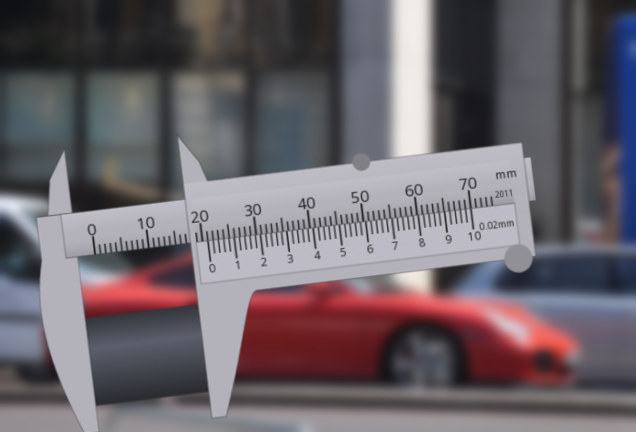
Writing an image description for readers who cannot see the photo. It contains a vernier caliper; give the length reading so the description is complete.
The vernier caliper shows 21.0 mm
